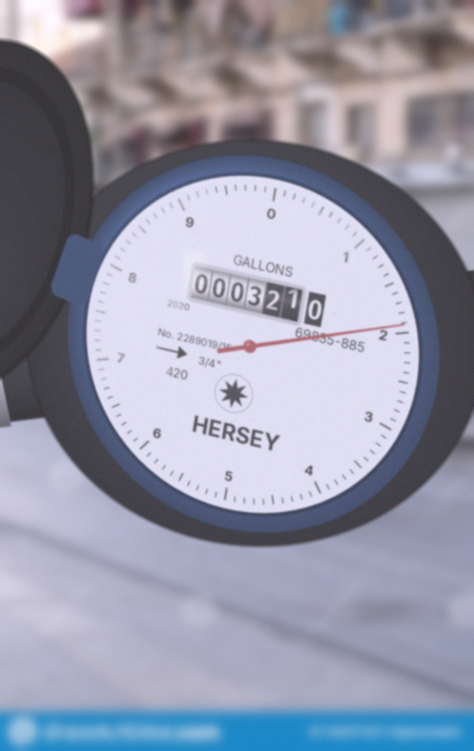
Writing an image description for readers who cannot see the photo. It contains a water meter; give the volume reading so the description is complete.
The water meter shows 3211.9 gal
